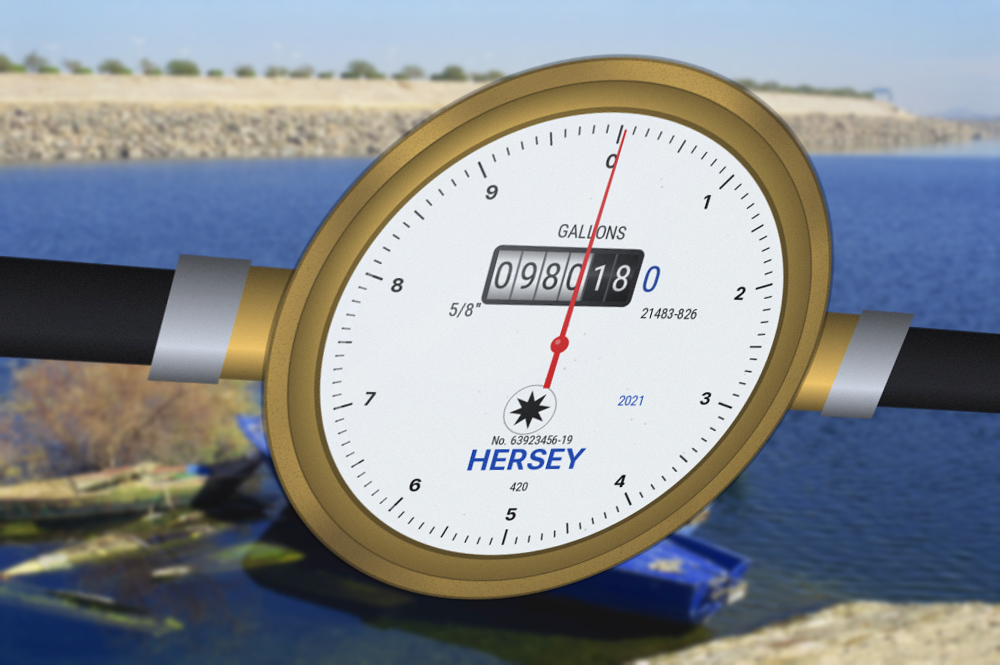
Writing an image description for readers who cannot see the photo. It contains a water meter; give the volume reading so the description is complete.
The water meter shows 980180.0 gal
